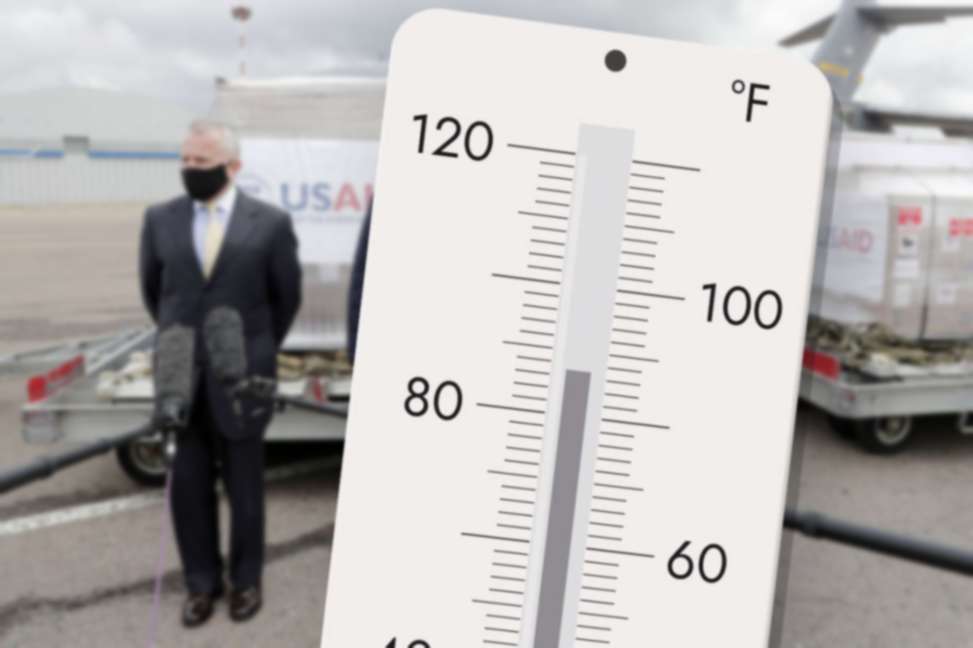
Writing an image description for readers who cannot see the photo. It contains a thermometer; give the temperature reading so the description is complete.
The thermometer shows 87 °F
